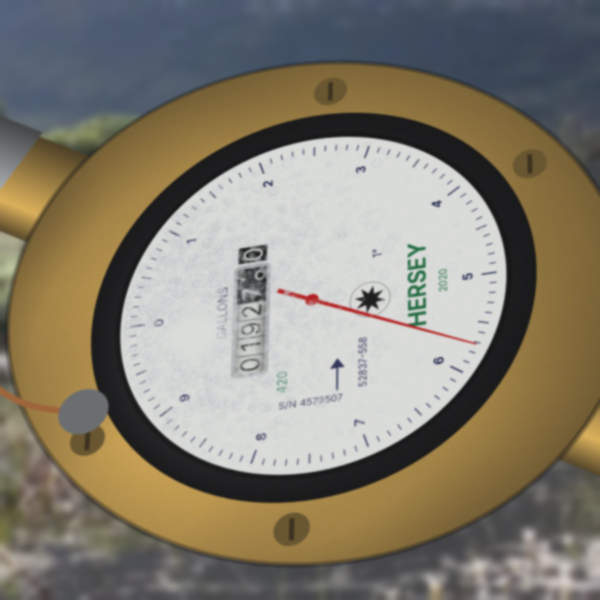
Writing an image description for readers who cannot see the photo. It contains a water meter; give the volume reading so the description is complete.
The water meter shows 192775.7 gal
